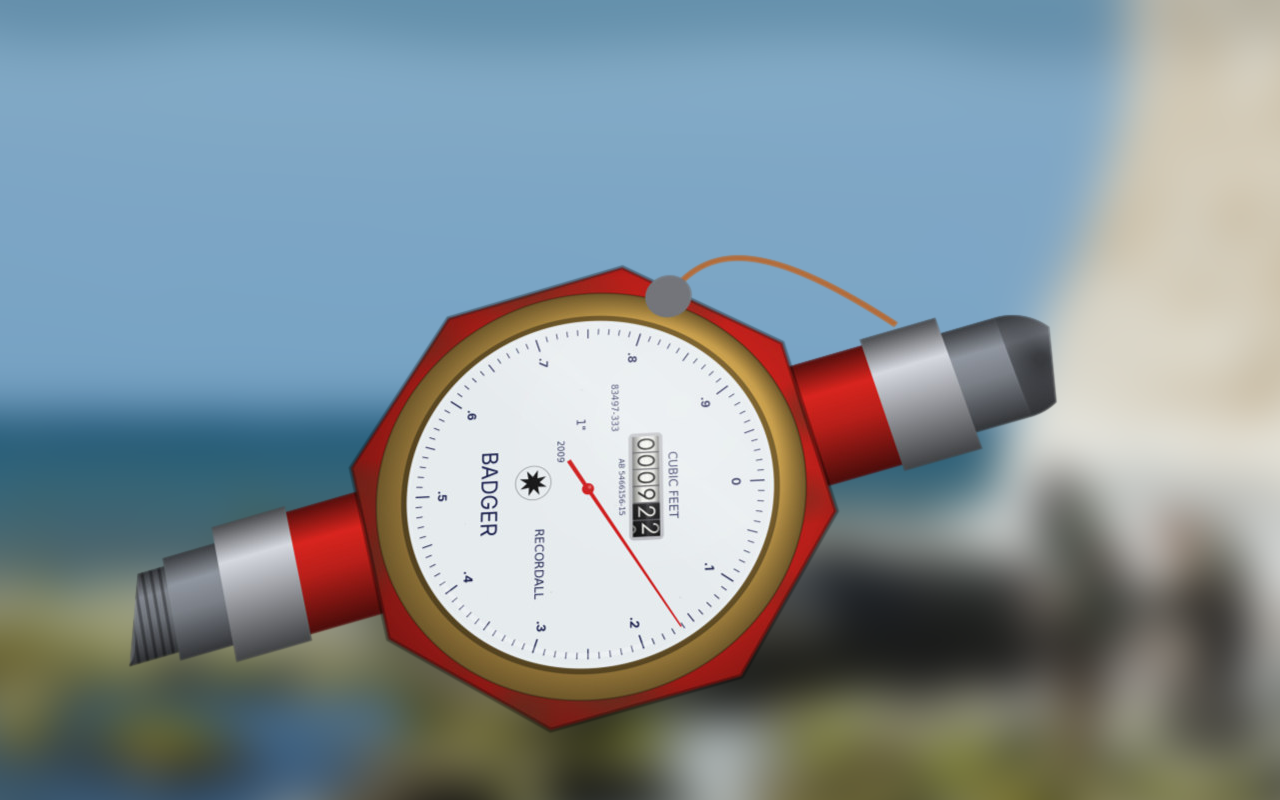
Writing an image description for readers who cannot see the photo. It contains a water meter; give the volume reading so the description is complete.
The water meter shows 922.16 ft³
